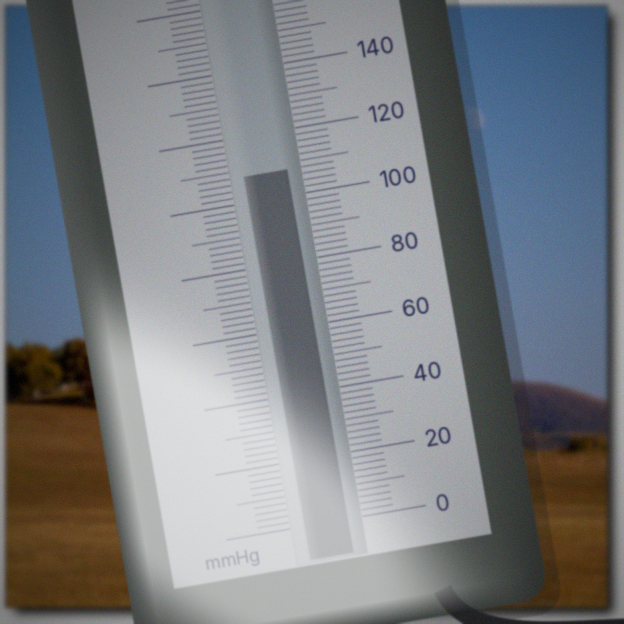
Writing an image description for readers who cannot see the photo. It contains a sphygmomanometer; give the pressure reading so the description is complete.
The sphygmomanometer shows 108 mmHg
